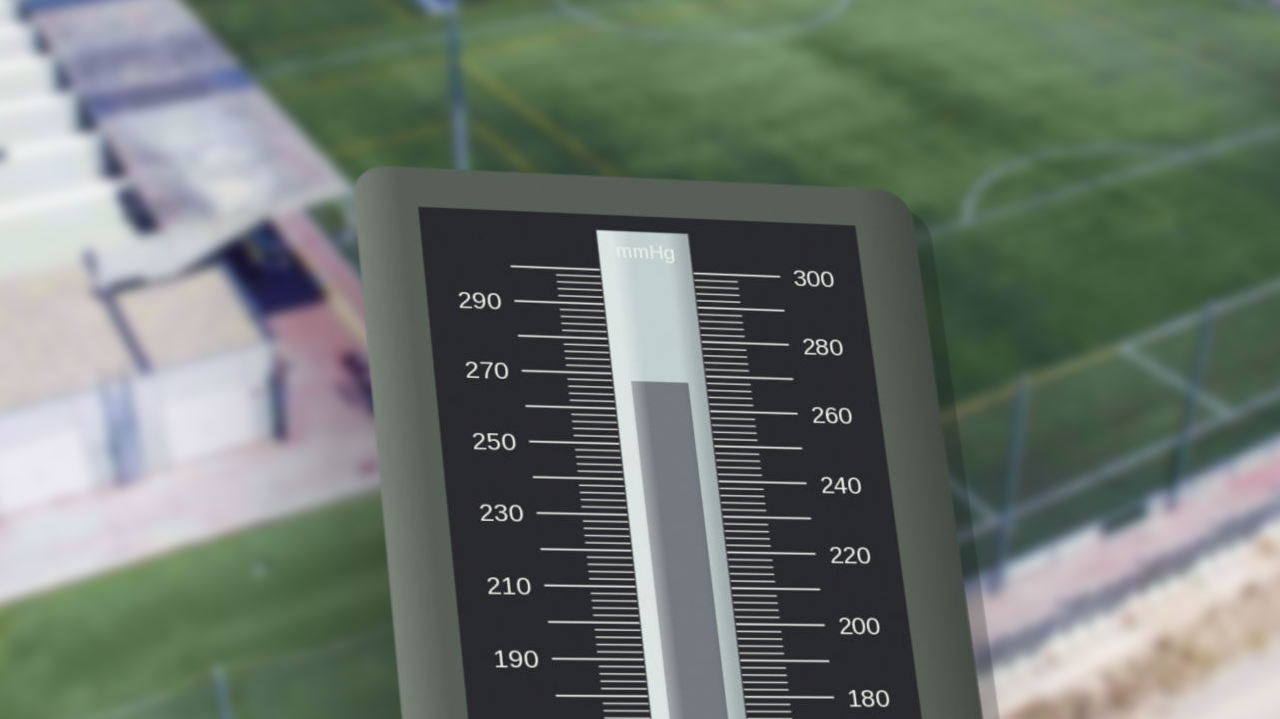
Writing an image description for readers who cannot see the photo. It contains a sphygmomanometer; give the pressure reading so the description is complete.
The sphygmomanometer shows 268 mmHg
